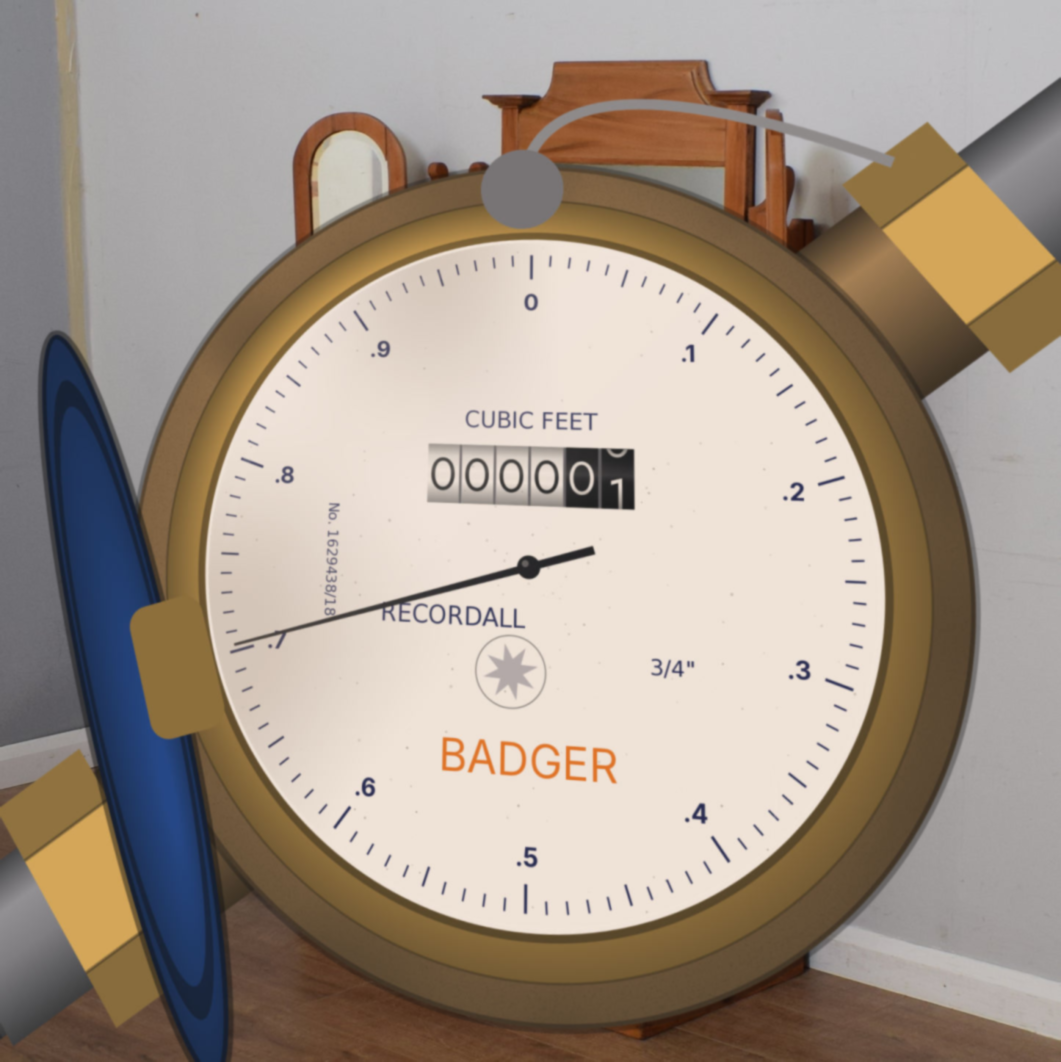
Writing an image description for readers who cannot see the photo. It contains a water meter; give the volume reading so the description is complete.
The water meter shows 0.70 ft³
